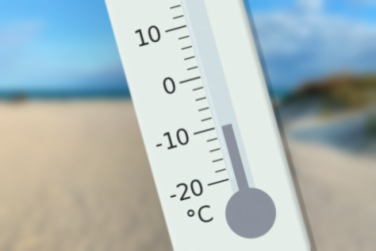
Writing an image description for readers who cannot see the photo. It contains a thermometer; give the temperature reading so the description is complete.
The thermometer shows -10 °C
